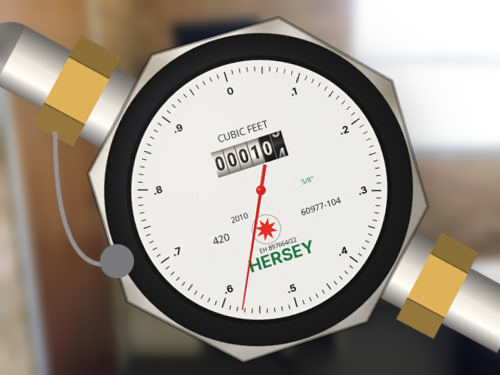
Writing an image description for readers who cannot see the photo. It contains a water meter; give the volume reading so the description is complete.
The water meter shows 103.57 ft³
